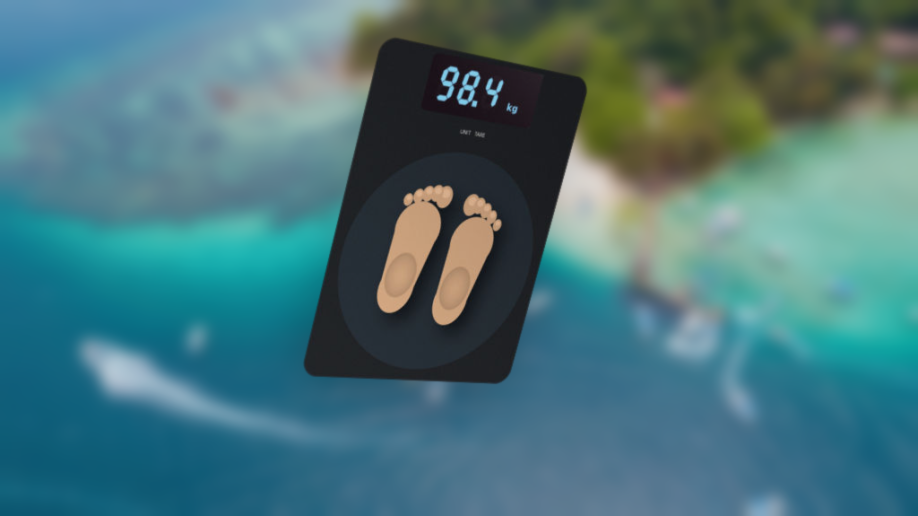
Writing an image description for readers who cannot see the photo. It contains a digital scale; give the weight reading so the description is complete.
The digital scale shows 98.4 kg
